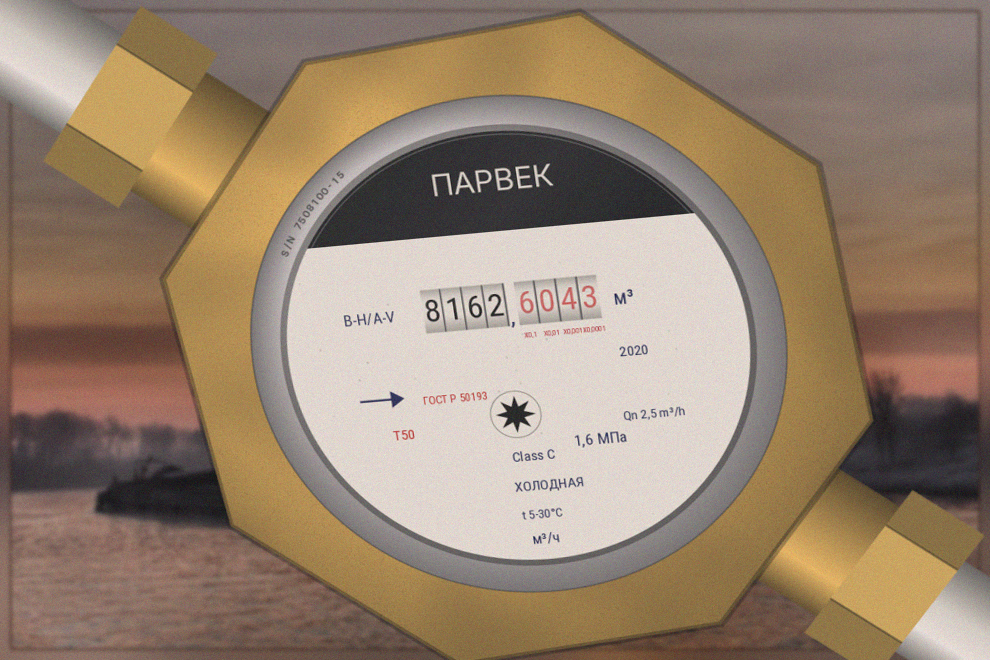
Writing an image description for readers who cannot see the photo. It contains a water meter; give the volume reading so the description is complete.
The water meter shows 8162.6043 m³
